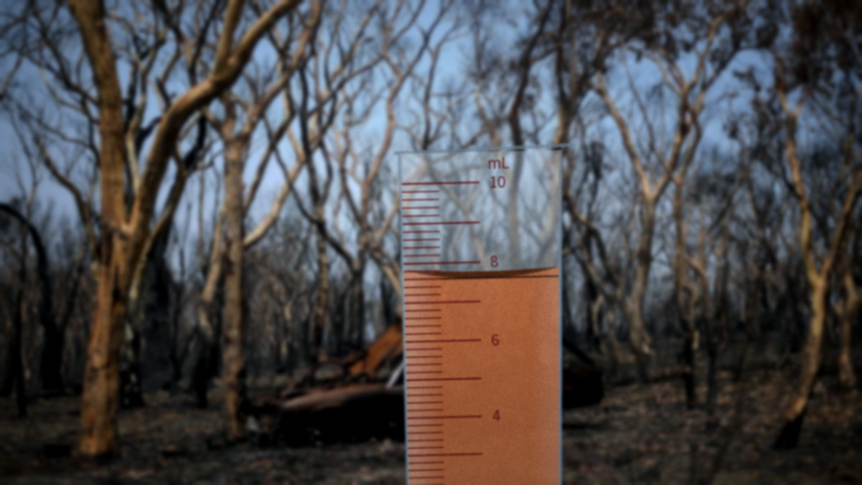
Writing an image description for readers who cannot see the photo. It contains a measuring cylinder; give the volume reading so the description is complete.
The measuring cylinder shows 7.6 mL
